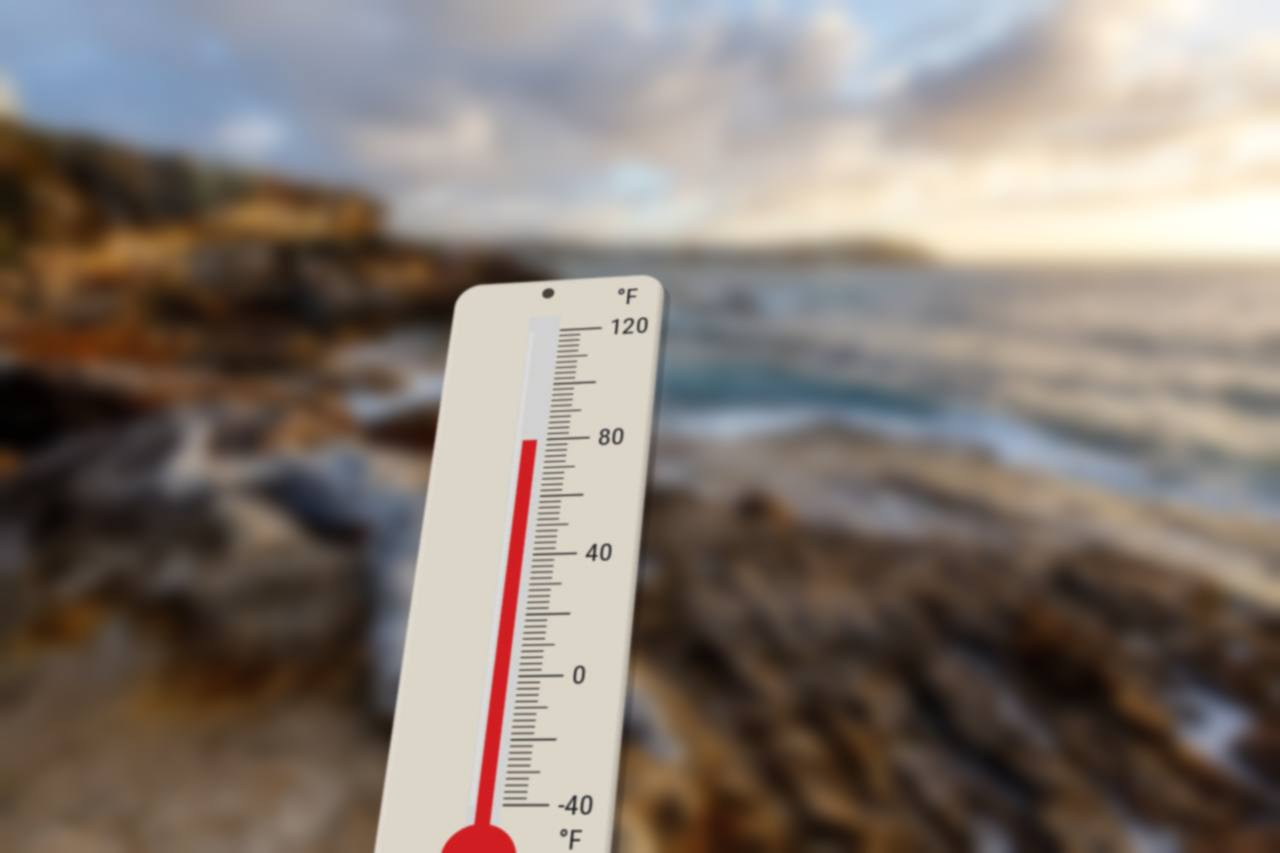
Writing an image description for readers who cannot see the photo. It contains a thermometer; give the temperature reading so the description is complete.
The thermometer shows 80 °F
